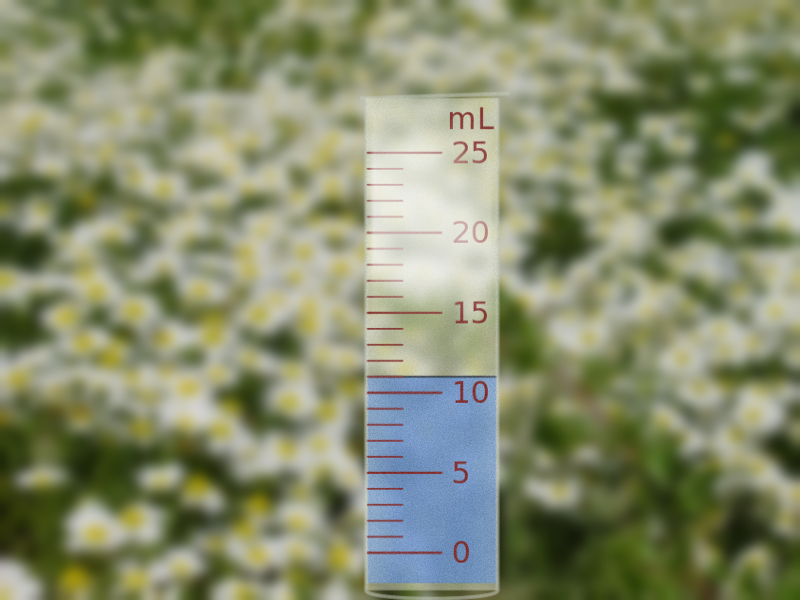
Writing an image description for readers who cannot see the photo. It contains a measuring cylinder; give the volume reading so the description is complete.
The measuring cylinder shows 11 mL
